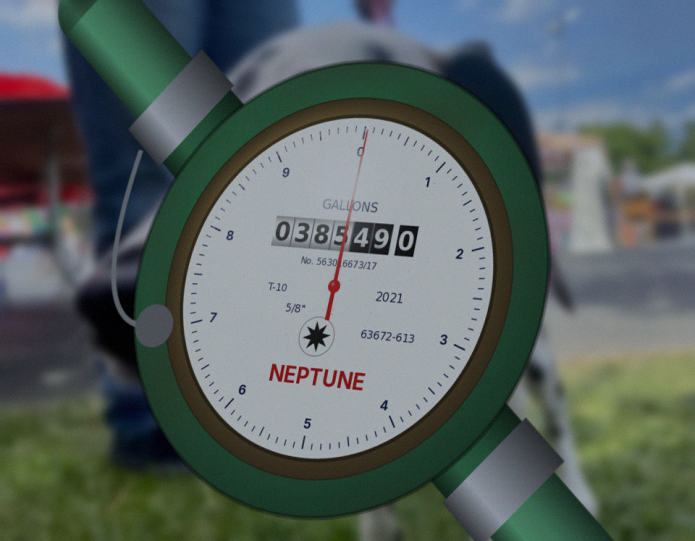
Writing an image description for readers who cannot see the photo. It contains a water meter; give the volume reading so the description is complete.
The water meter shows 385490.0 gal
